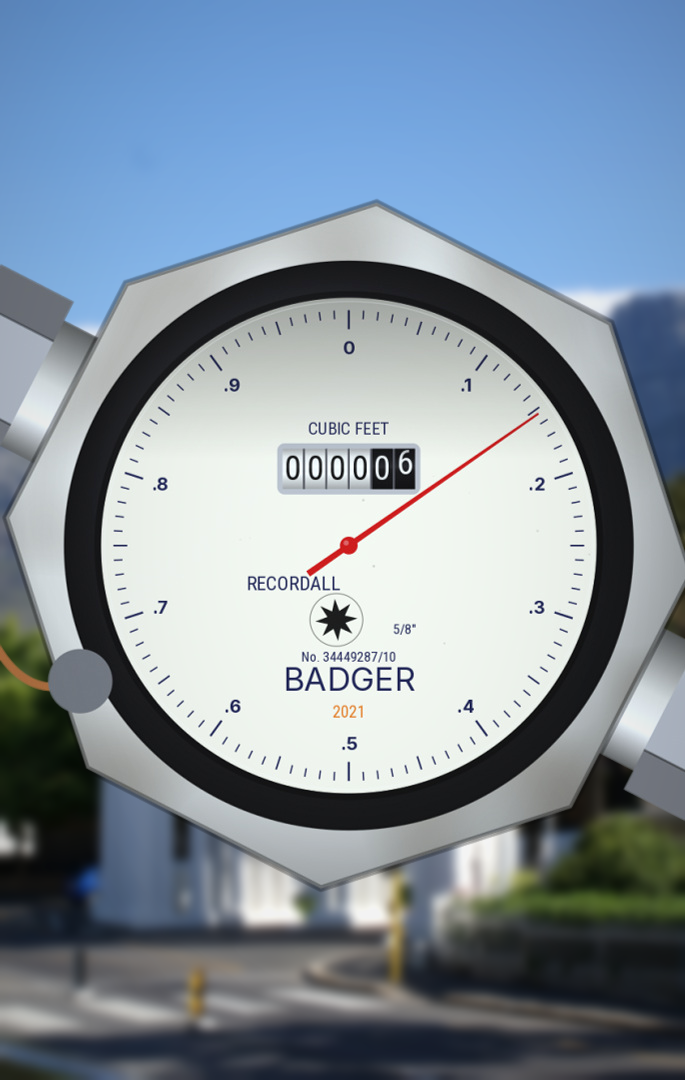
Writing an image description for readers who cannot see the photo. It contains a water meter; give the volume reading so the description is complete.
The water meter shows 6.15 ft³
